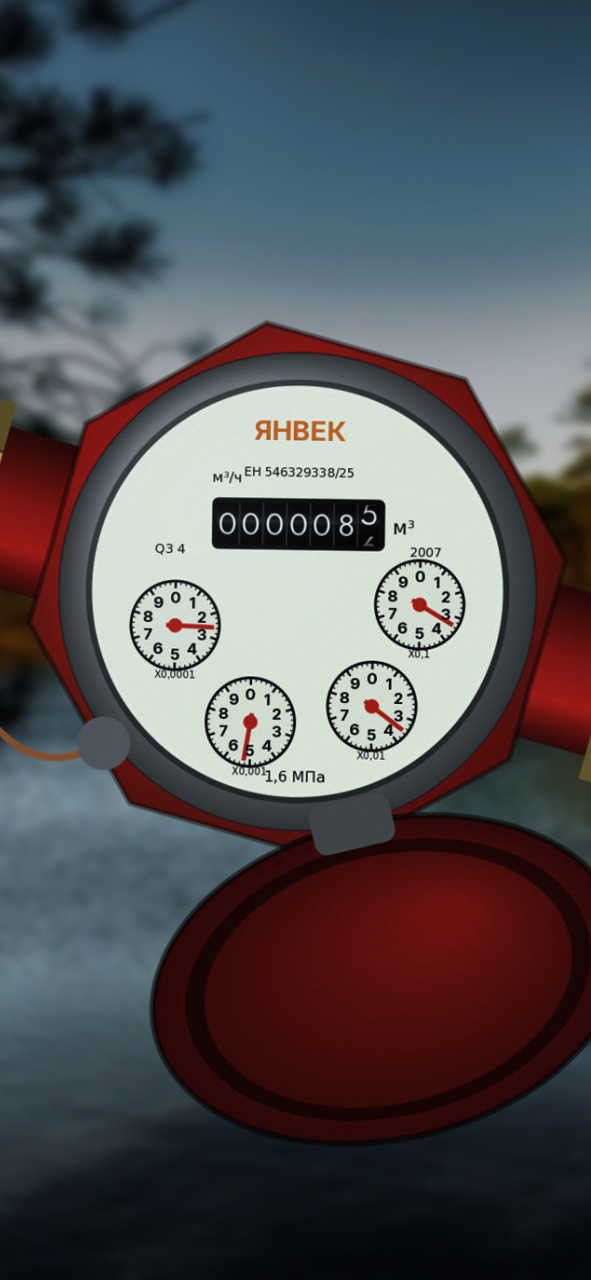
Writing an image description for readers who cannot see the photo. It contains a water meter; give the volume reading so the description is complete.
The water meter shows 85.3352 m³
